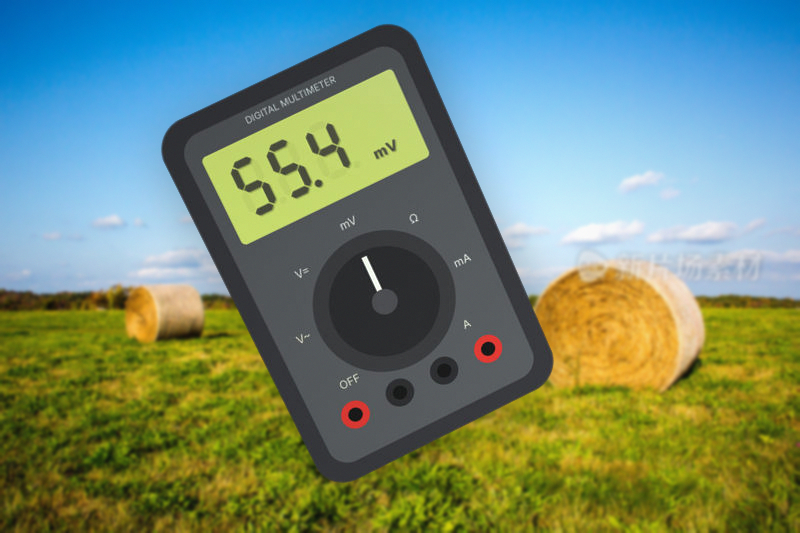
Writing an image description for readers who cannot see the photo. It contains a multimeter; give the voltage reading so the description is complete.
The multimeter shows 55.4 mV
